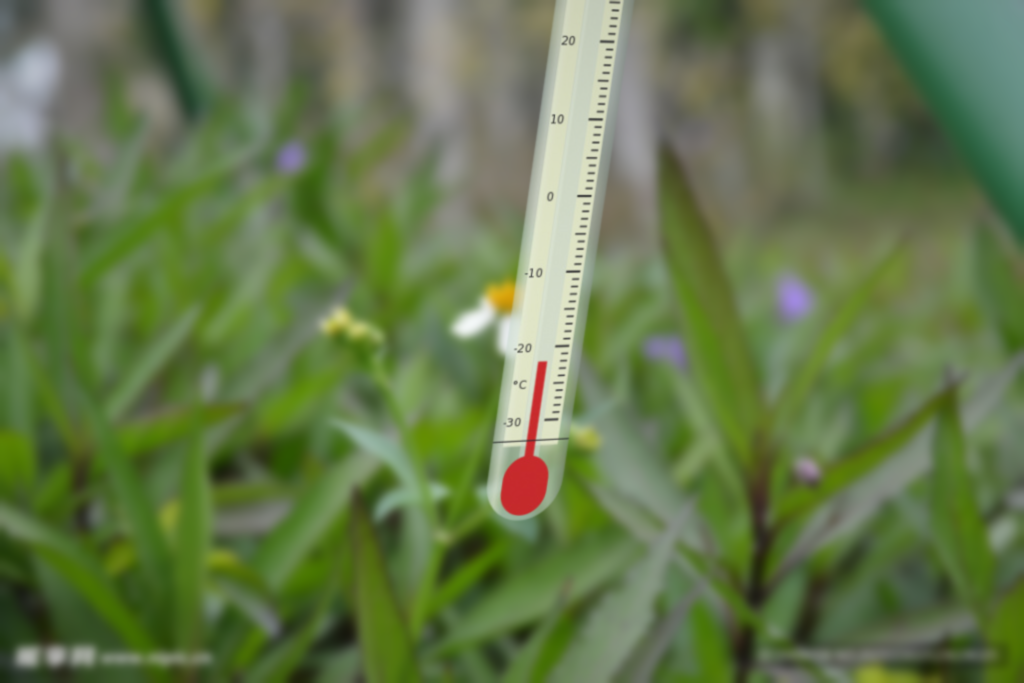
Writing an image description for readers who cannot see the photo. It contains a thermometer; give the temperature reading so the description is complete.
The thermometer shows -22 °C
